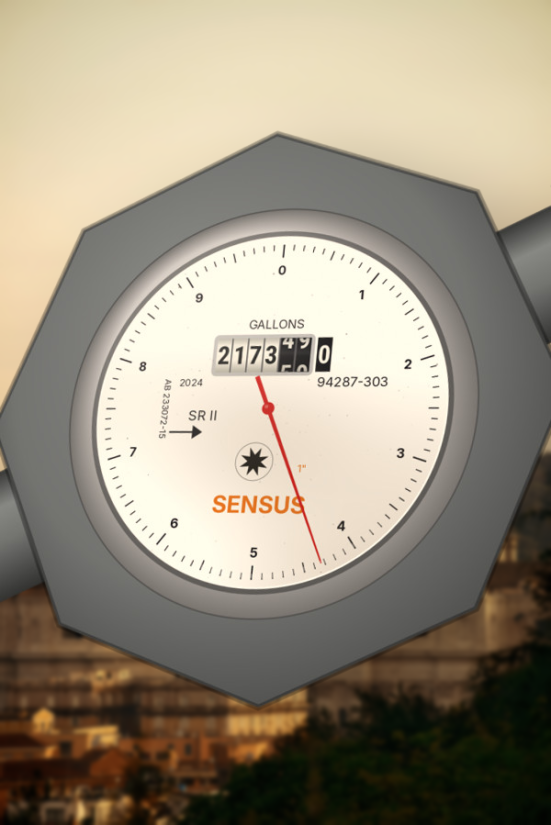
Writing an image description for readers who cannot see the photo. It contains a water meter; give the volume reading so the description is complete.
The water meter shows 2173494.3 gal
